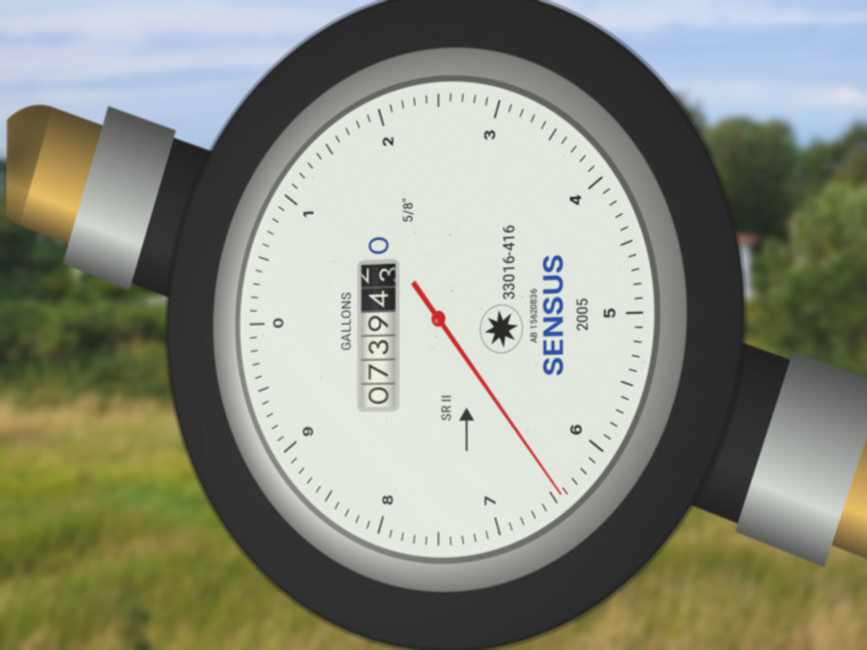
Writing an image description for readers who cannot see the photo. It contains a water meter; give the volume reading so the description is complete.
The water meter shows 739426.4 gal
